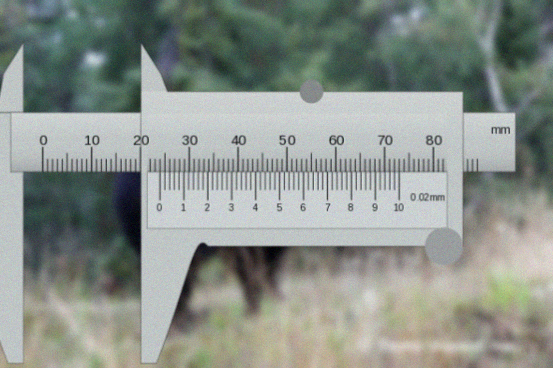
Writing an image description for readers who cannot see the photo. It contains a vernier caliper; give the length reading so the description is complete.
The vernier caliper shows 24.0 mm
